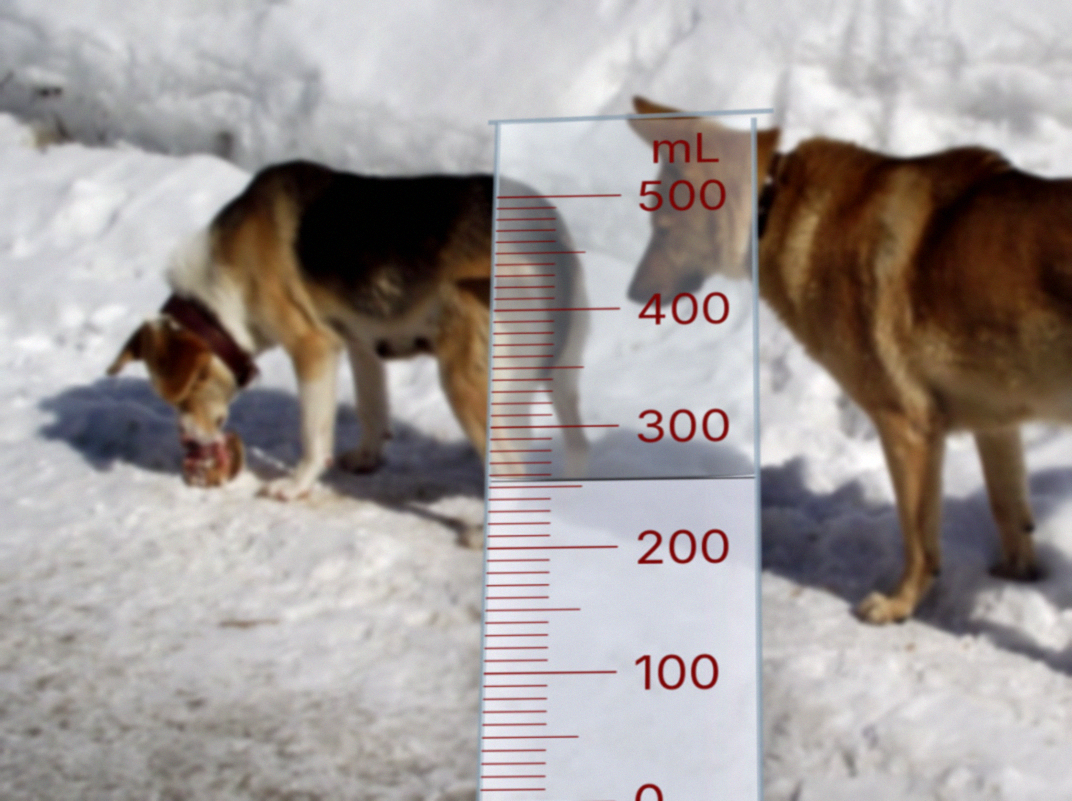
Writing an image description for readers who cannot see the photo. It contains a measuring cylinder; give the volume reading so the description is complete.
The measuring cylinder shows 255 mL
